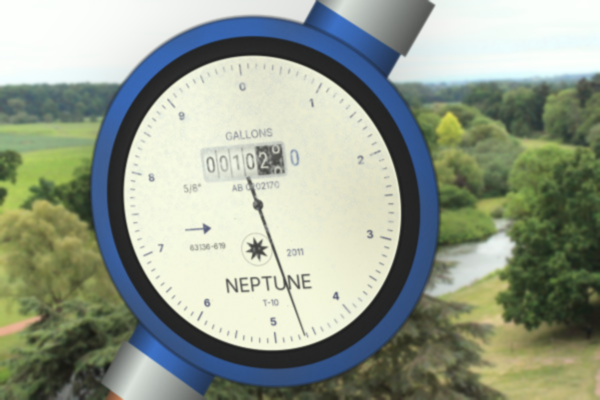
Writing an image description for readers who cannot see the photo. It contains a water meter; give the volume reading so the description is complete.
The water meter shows 10284.6 gal
